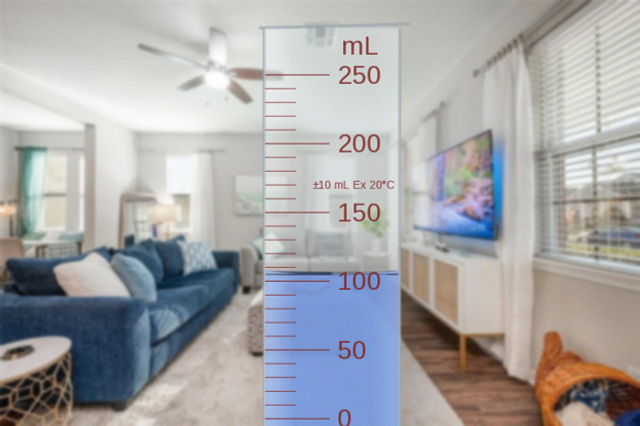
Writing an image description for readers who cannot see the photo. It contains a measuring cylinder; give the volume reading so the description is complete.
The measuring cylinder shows 105 mL
